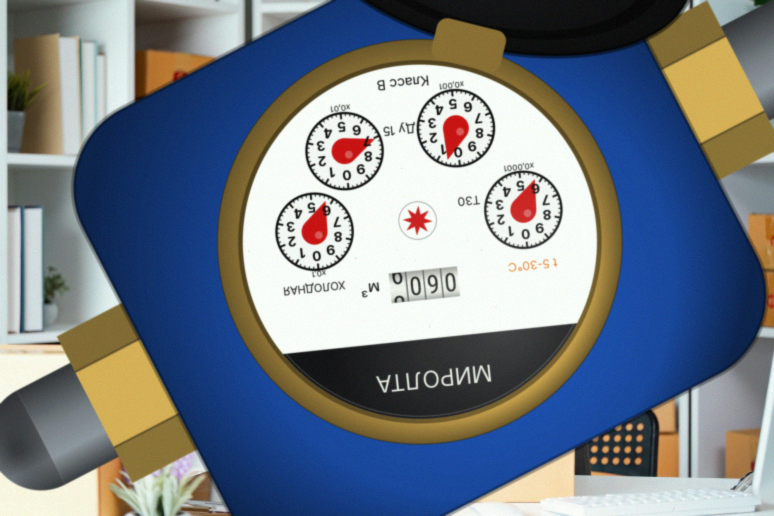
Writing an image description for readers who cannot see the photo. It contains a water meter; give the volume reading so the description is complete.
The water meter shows 608.5705 m³
